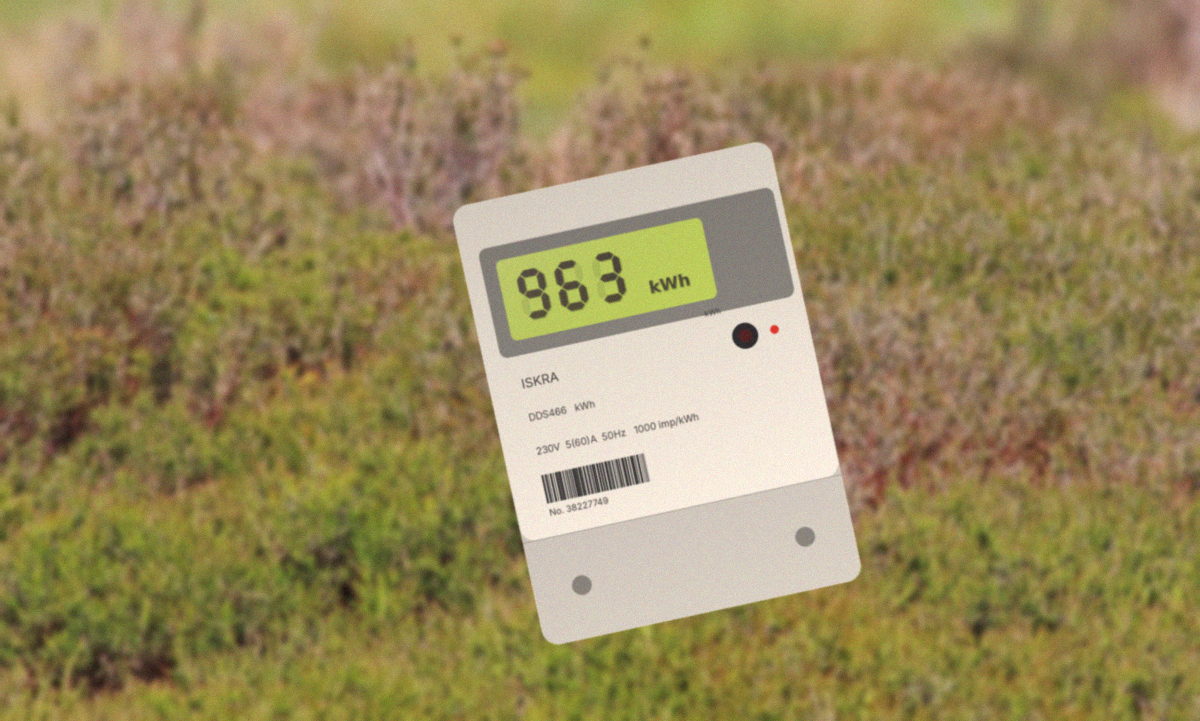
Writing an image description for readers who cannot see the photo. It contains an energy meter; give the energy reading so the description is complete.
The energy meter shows 963 kWh
